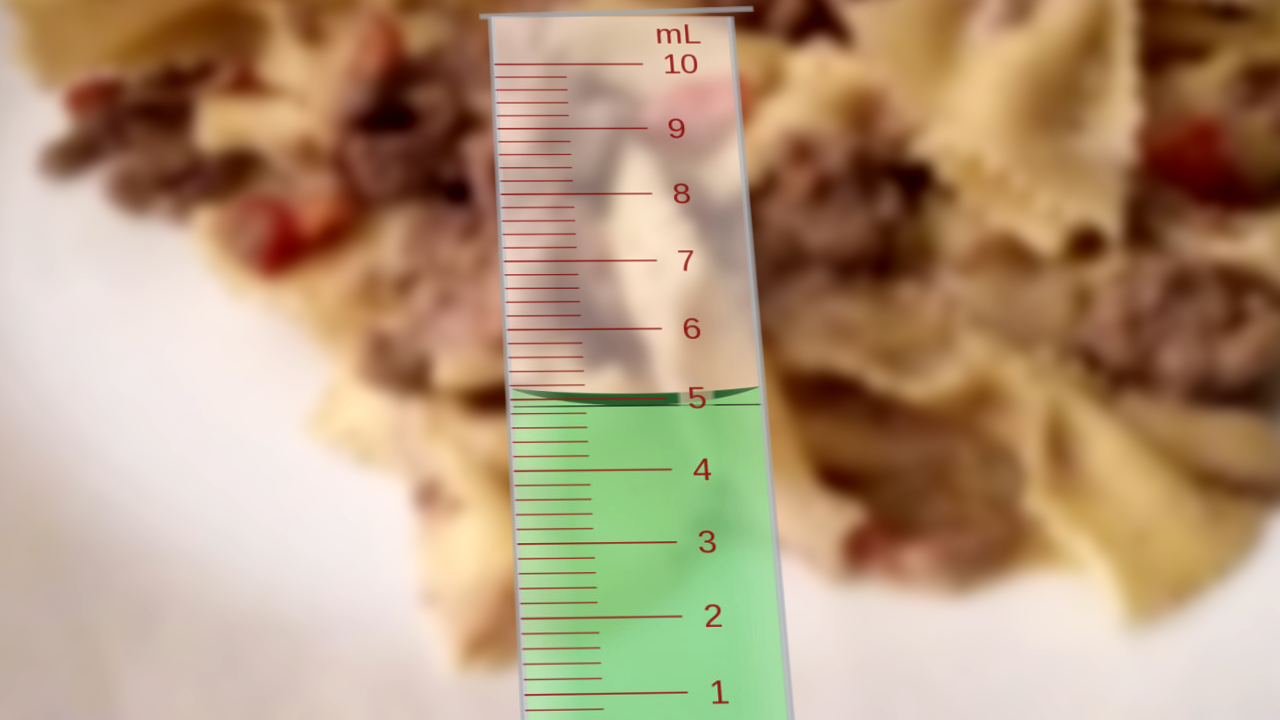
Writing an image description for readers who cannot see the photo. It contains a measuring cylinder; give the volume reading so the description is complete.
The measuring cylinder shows 4.9 mL
